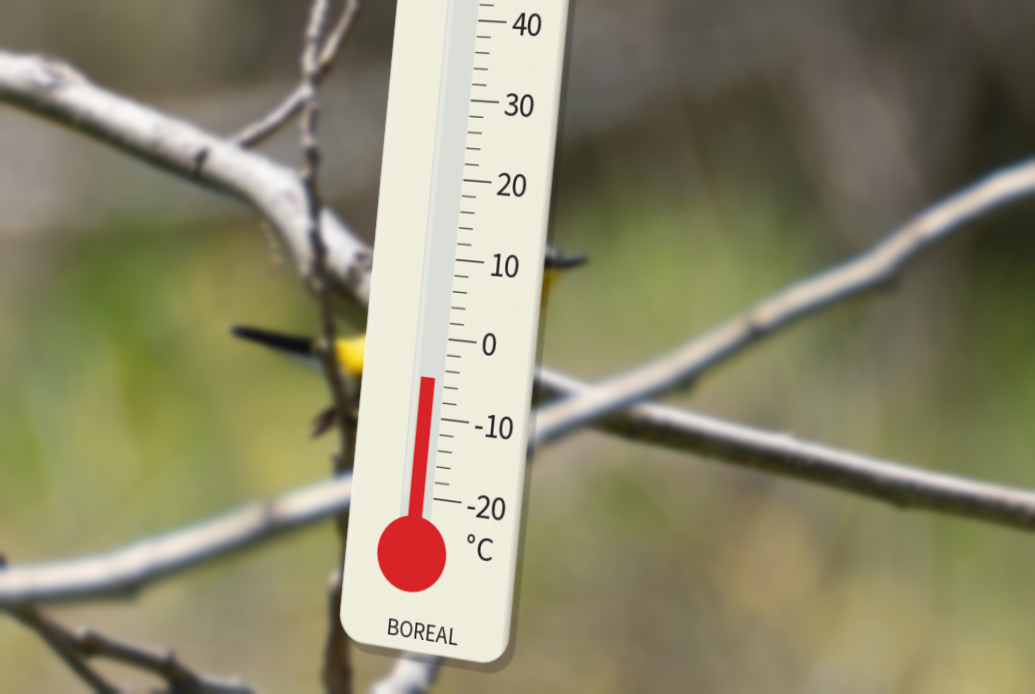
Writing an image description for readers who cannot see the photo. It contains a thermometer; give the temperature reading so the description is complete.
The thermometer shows -5 °C
